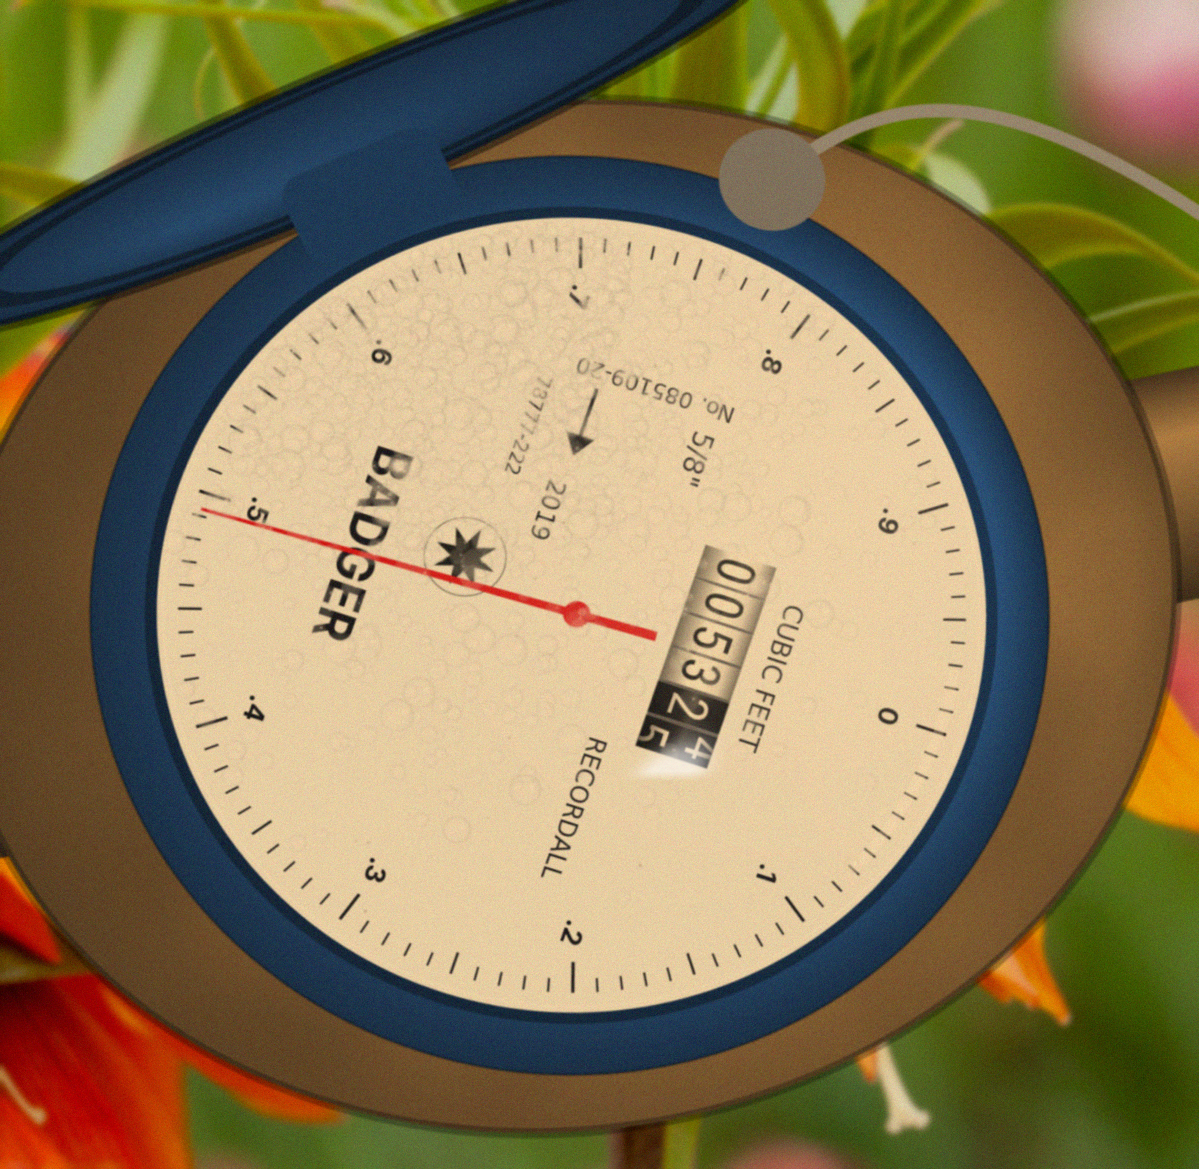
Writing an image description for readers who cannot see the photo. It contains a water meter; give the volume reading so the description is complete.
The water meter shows 5324.49 ft³
